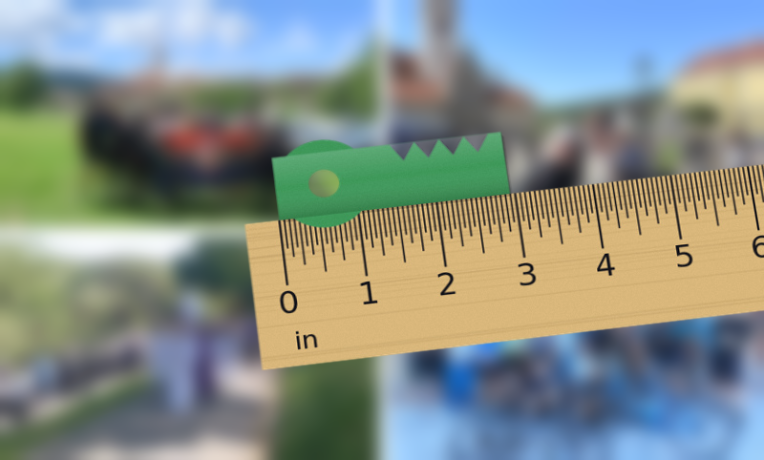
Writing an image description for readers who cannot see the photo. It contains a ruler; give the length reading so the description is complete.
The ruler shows 2.9375 in
